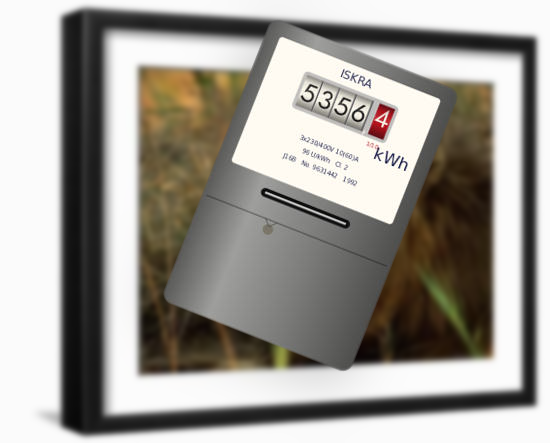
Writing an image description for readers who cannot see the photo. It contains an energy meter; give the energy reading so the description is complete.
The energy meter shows 5356.4 kWh
